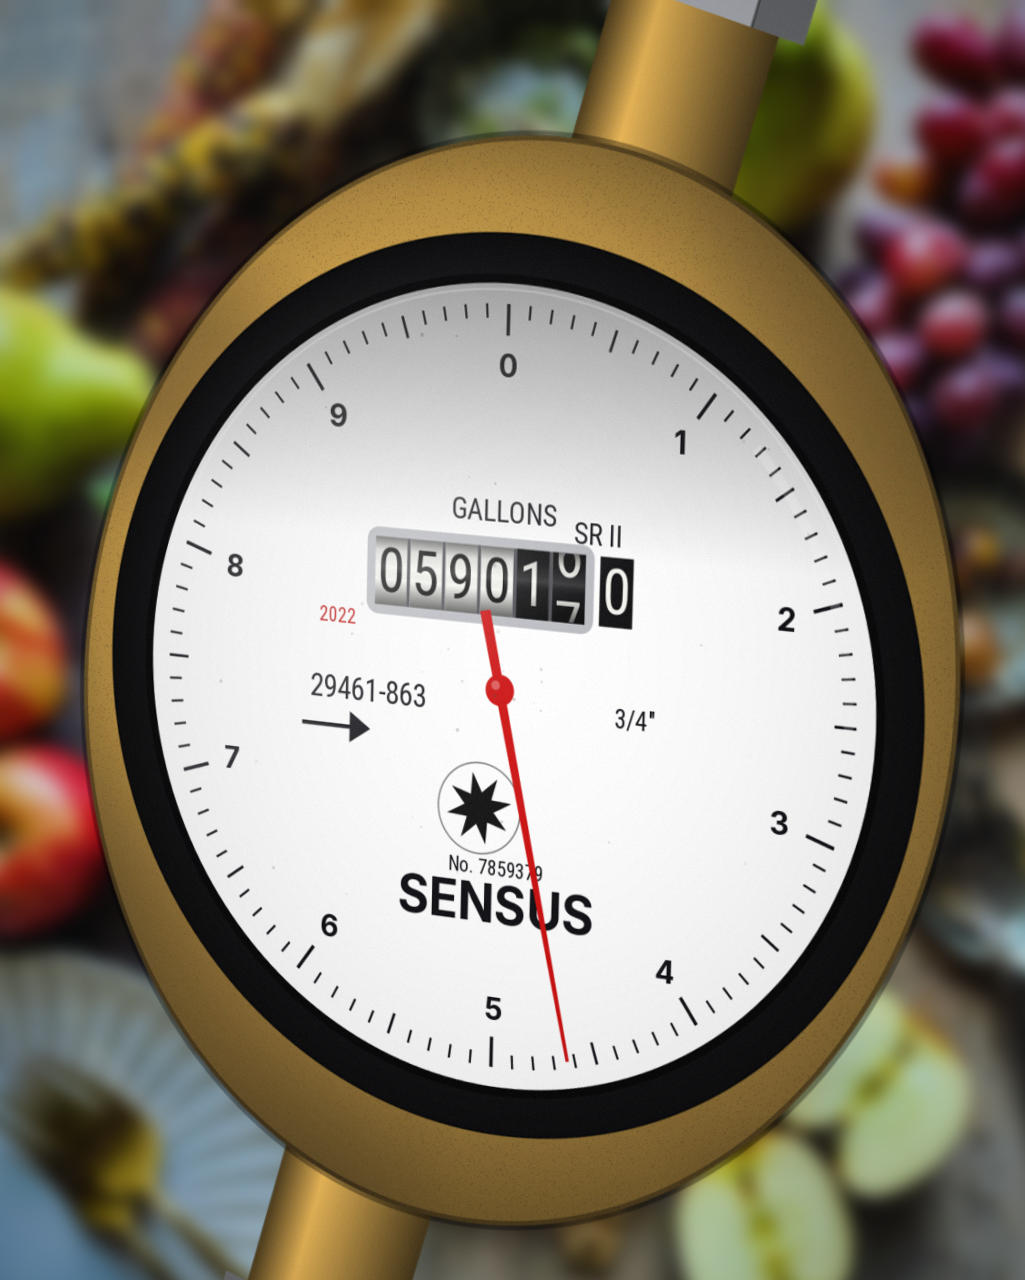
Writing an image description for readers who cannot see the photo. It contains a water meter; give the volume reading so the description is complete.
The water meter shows 590164.6 gal
